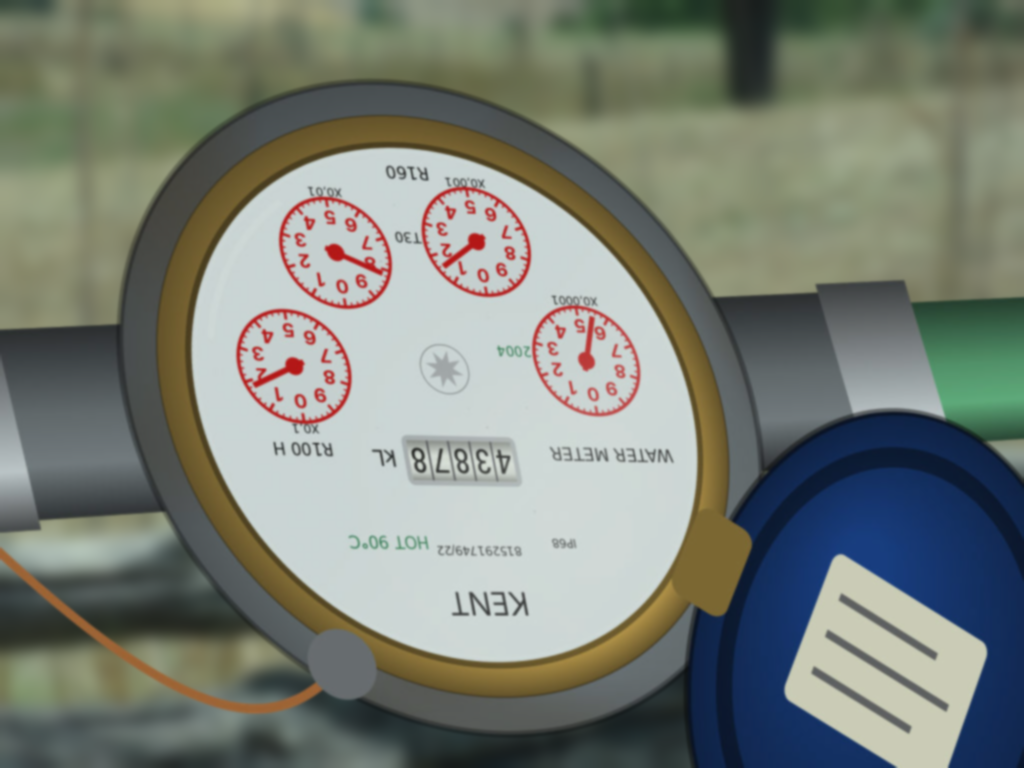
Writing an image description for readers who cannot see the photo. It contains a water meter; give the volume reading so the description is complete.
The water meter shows 43878.1815 kL
